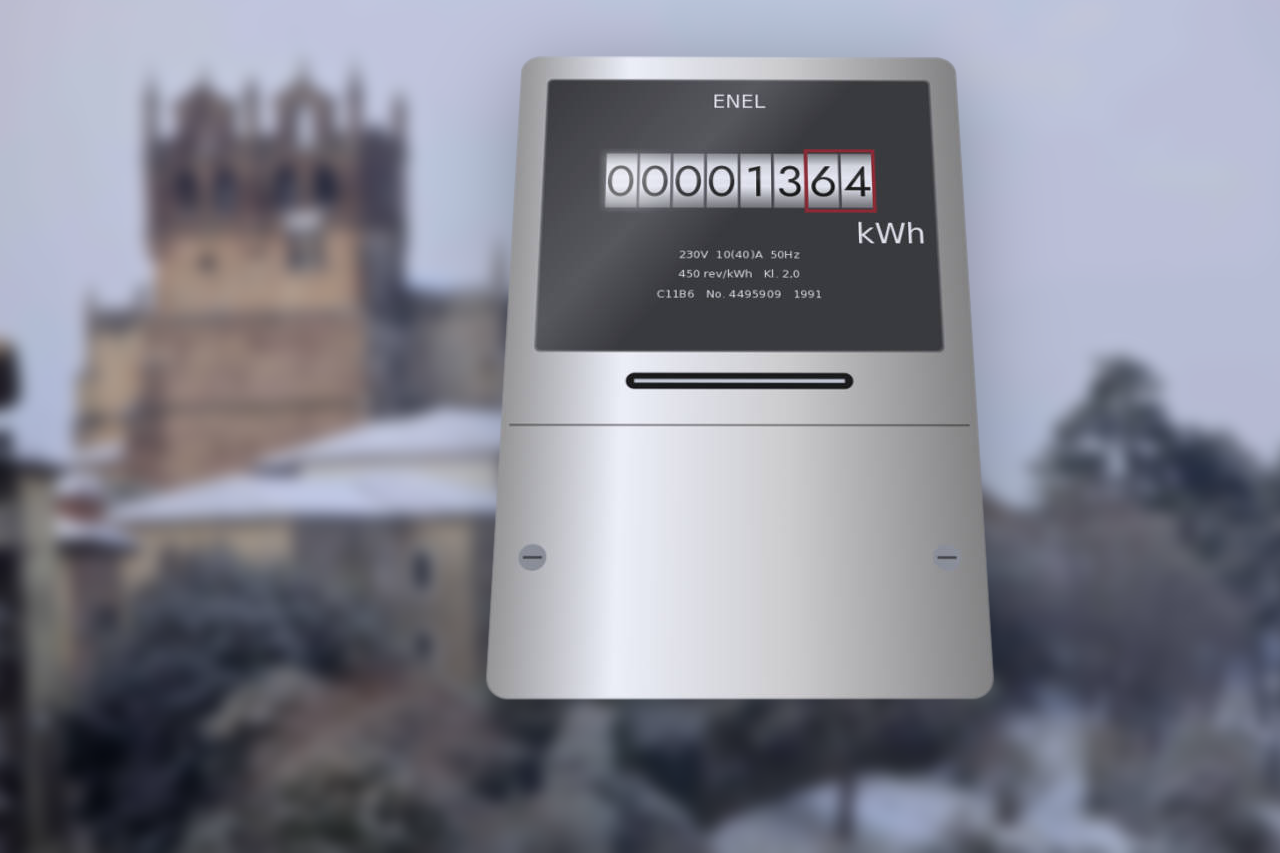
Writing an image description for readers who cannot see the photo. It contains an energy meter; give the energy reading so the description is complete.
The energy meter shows 13.64 kWh
